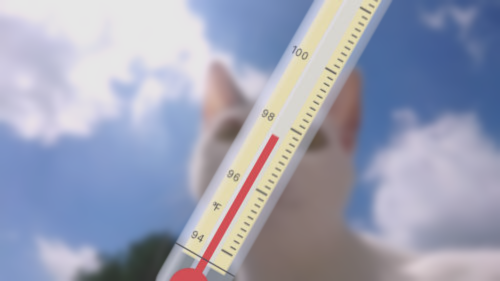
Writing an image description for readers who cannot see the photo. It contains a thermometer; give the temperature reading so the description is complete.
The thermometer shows 97.6 °F
